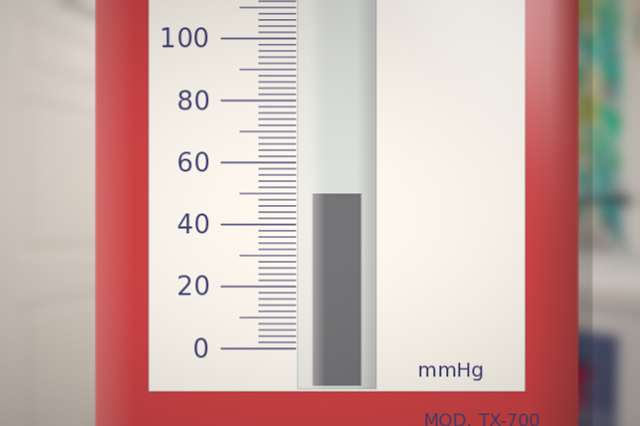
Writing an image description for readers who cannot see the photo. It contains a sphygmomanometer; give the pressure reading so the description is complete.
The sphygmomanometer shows 50 mmHg
